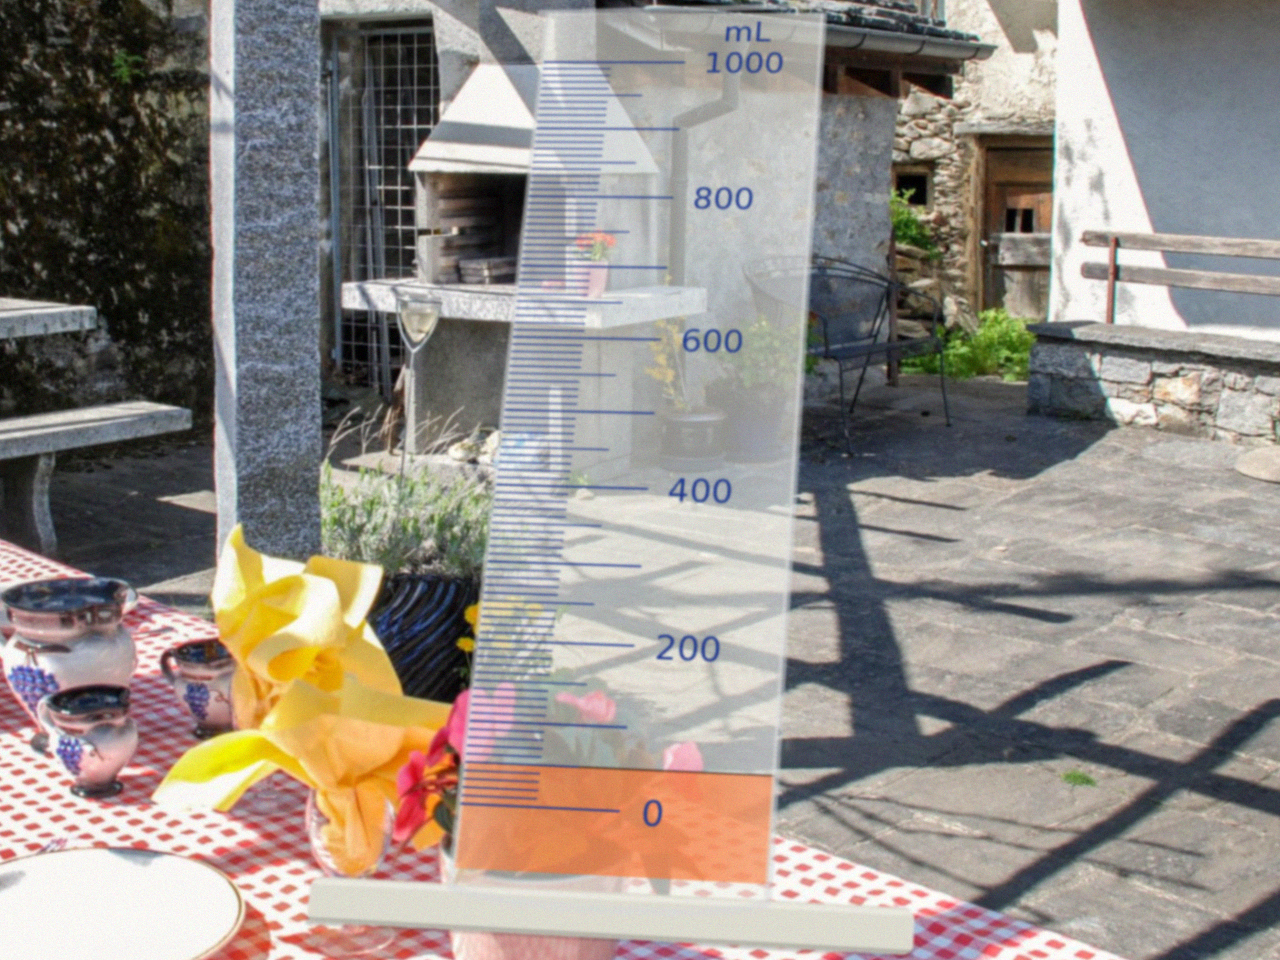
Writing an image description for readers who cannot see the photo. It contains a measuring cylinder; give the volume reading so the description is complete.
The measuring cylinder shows 50 mL
